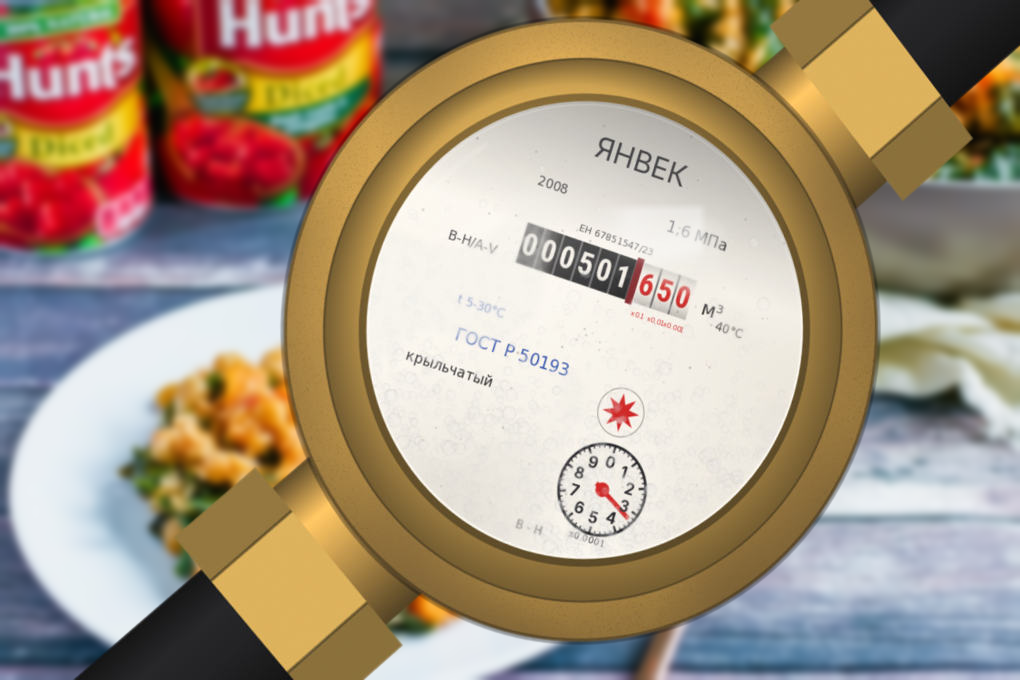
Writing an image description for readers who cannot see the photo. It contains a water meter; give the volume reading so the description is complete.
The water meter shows 501.6503 m³
